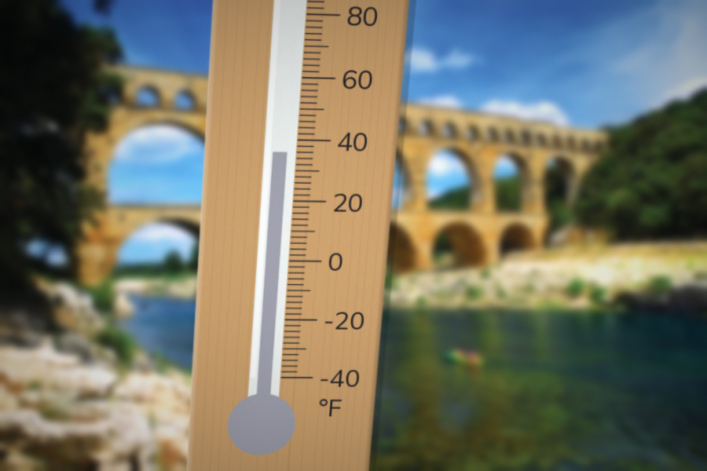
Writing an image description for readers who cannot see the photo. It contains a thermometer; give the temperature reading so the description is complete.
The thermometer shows 36 °F
